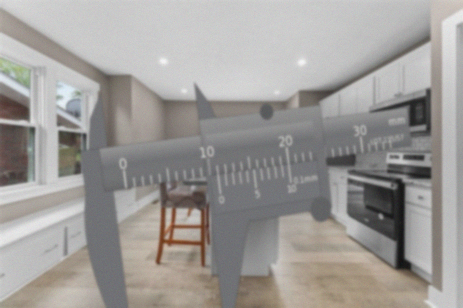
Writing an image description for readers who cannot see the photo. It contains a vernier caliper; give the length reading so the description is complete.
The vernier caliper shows 11.0 mm
